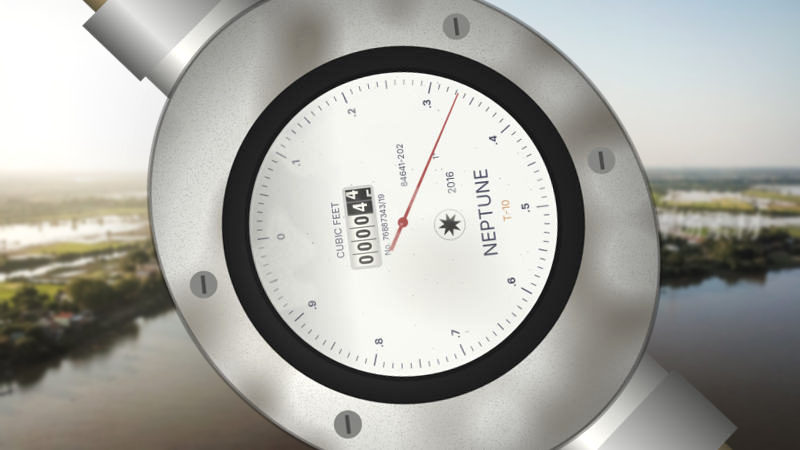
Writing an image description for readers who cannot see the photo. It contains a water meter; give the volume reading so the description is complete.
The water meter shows 44.33 ft³
